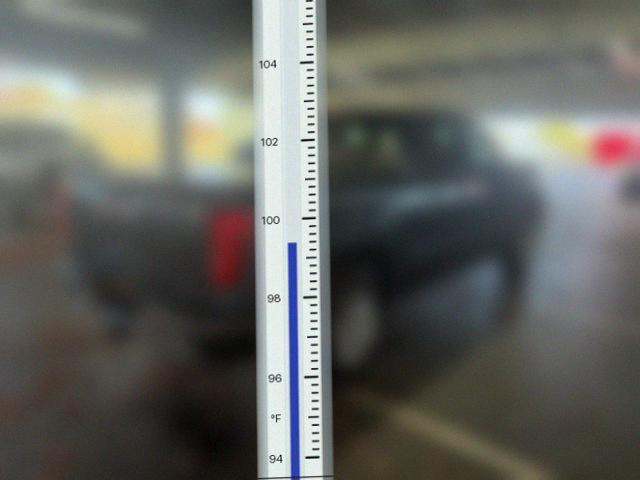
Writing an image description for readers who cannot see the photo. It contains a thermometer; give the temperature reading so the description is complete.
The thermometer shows 99.4 °F
